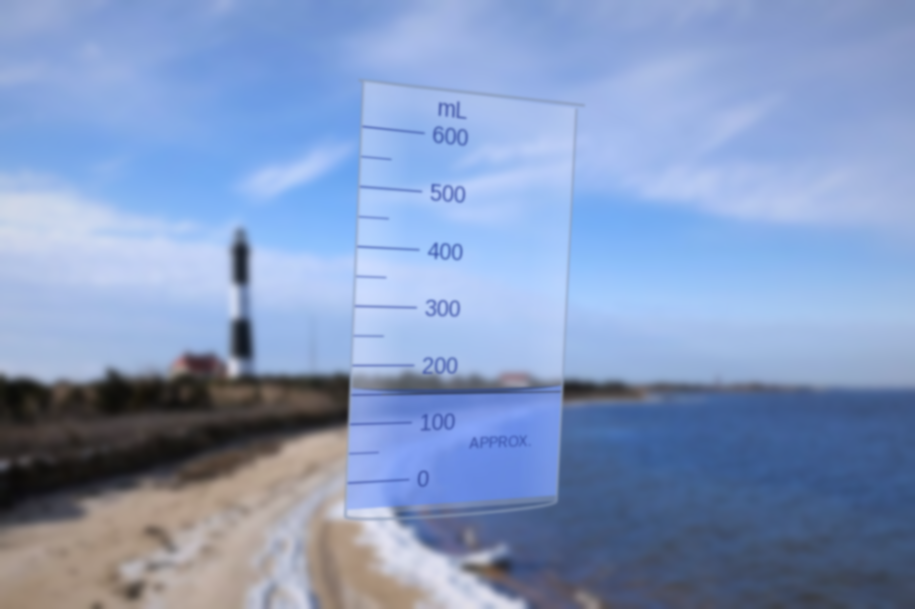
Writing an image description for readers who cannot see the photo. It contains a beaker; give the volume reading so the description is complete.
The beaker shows 150 mL
